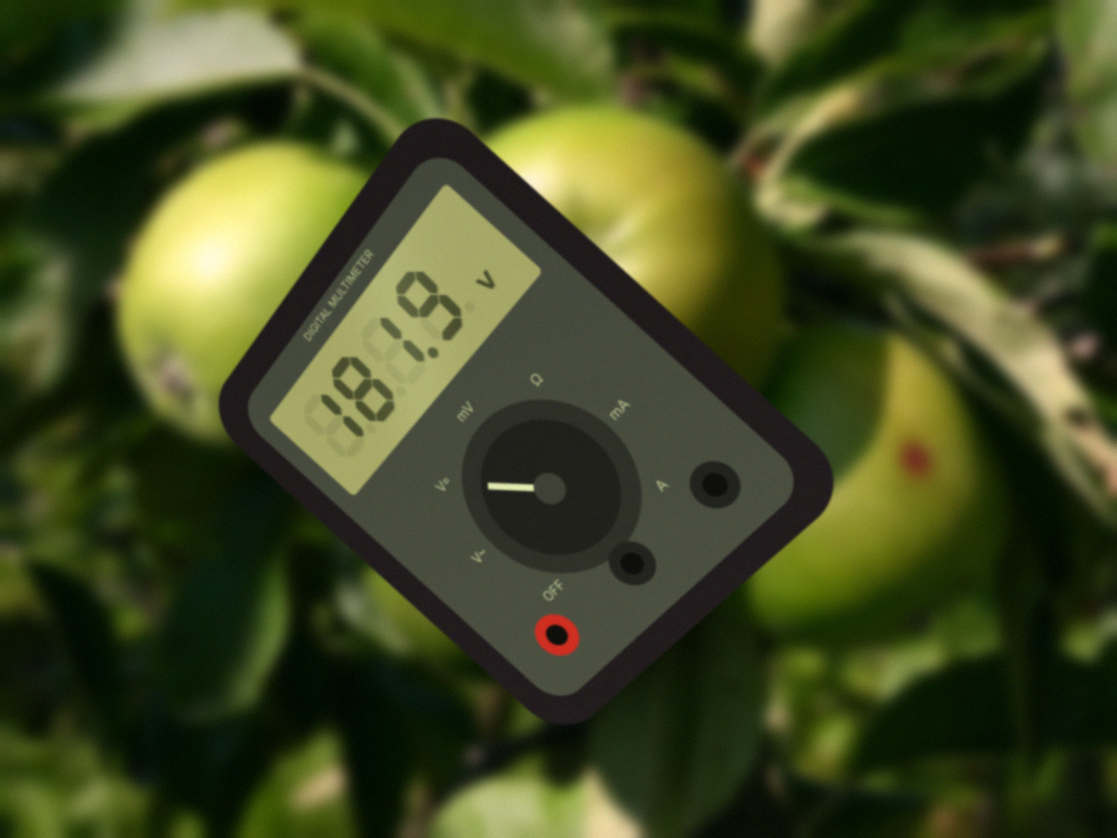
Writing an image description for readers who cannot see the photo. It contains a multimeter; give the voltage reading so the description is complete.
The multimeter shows 181.9 V
